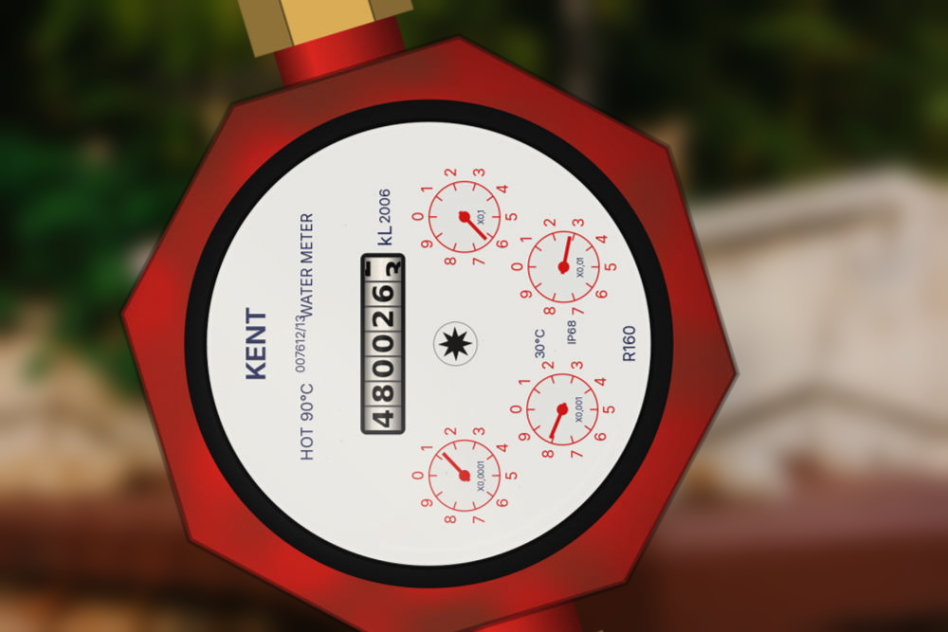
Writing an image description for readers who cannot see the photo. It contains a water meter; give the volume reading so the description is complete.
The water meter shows 4800262.6281 kL
